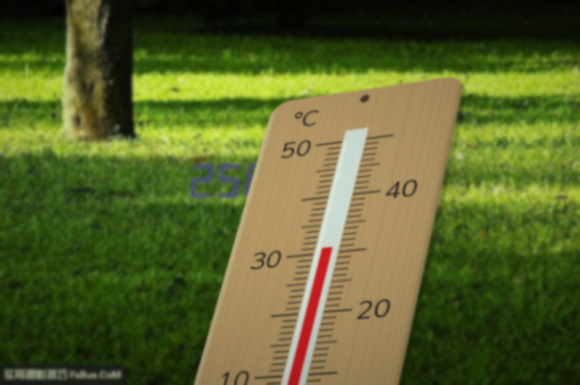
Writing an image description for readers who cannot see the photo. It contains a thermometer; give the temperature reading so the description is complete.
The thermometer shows 31 °C
